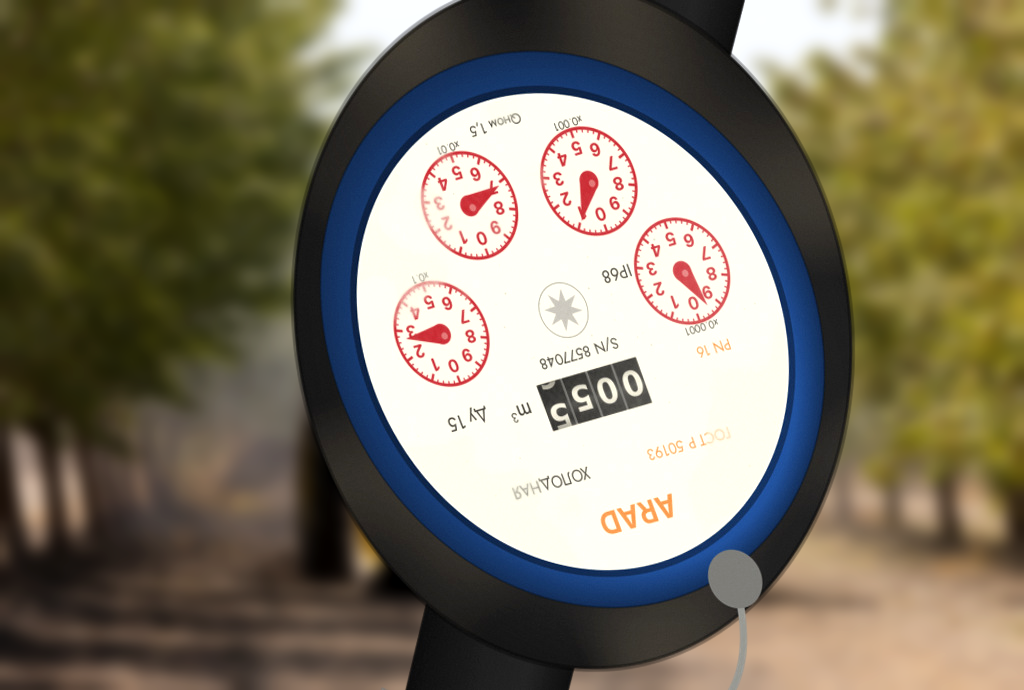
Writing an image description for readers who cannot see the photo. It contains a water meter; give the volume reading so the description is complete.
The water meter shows 55.2709 m³
